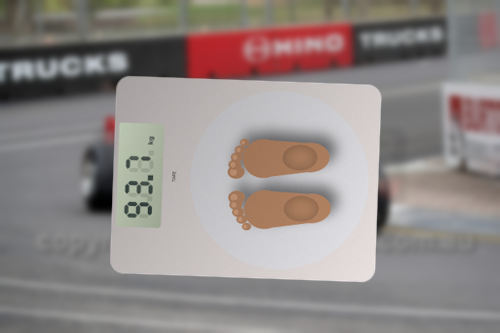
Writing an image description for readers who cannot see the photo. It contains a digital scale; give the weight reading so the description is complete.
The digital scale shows 93.7 kg
